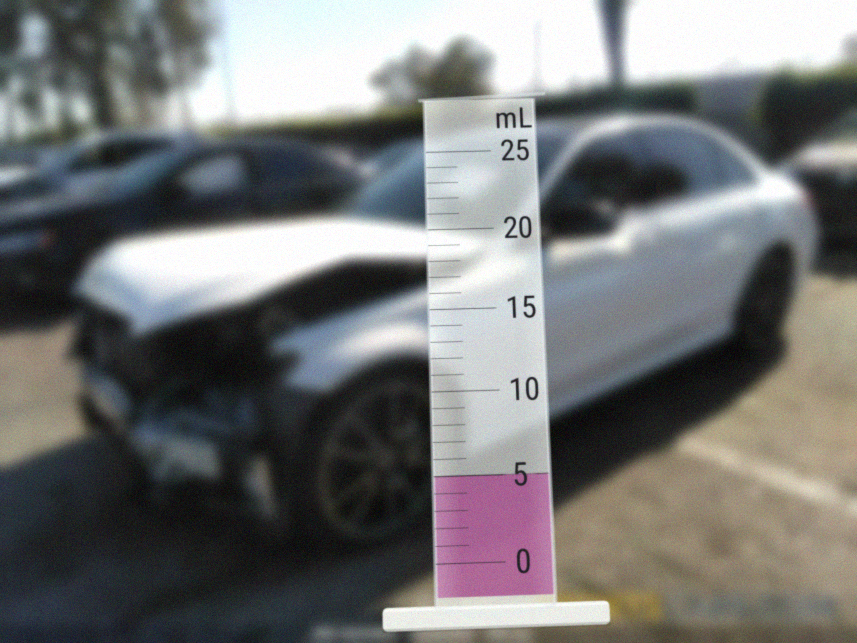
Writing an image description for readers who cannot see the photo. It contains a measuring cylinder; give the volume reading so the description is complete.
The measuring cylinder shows 5 mL
